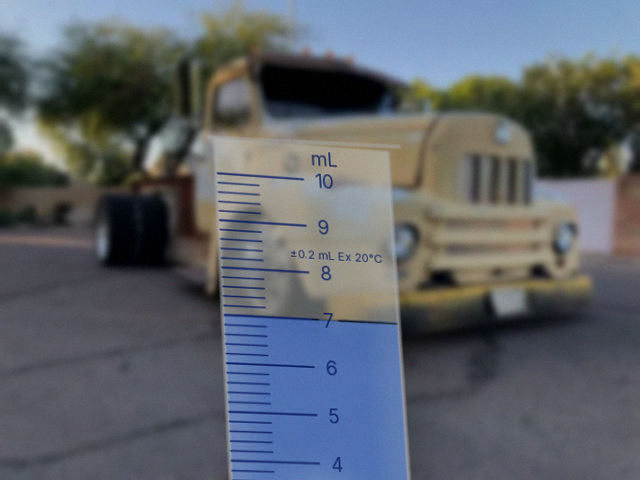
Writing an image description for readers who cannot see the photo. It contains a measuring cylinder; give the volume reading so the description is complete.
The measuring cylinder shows 7 mL
